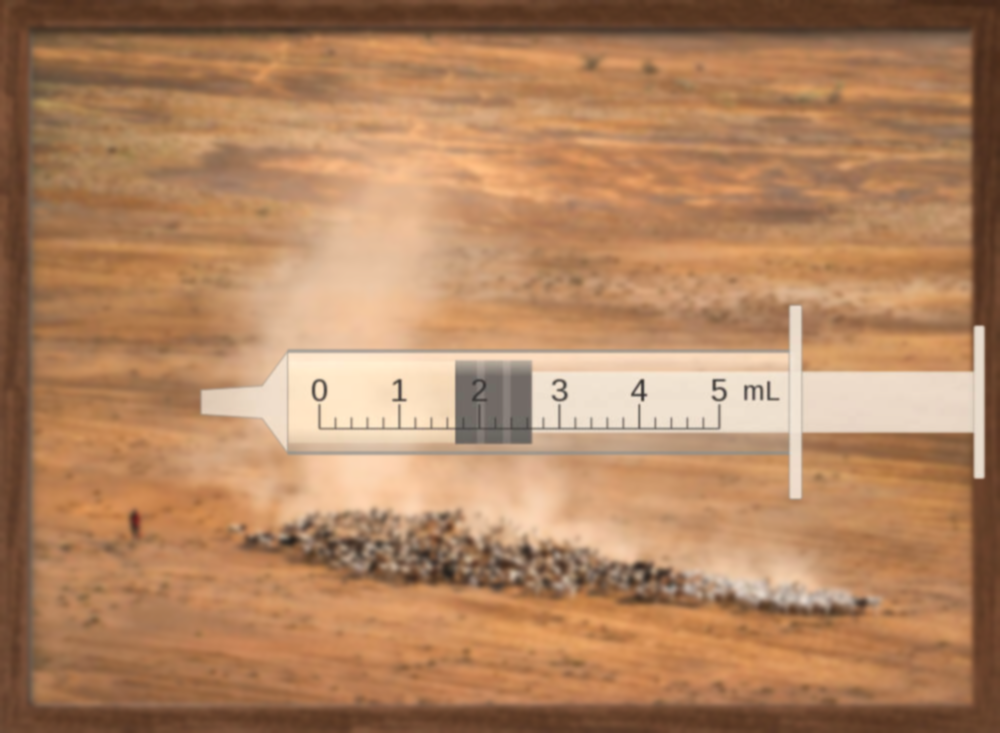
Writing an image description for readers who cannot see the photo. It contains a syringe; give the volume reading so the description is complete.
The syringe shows 1.7 mL
